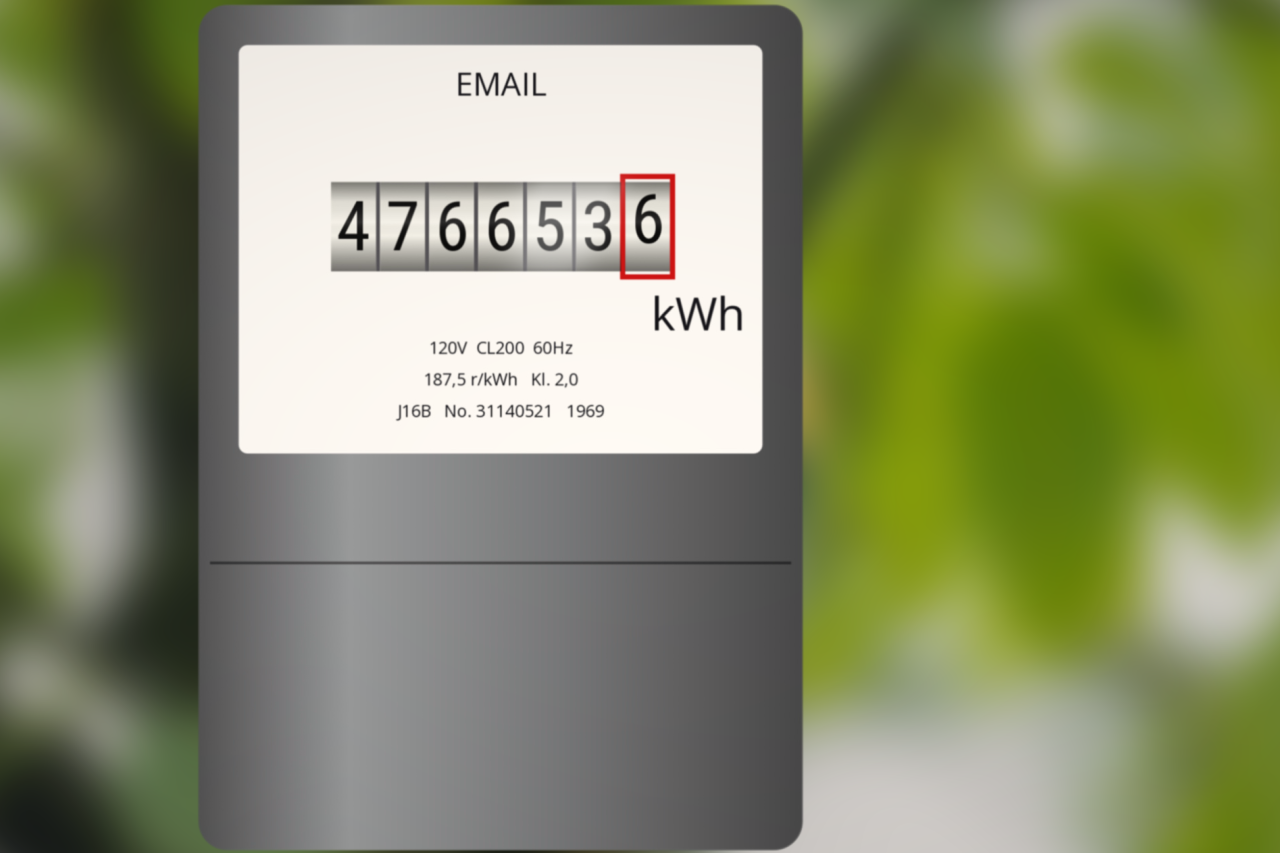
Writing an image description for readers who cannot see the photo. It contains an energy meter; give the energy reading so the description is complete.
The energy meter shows 476653.6 kWh
